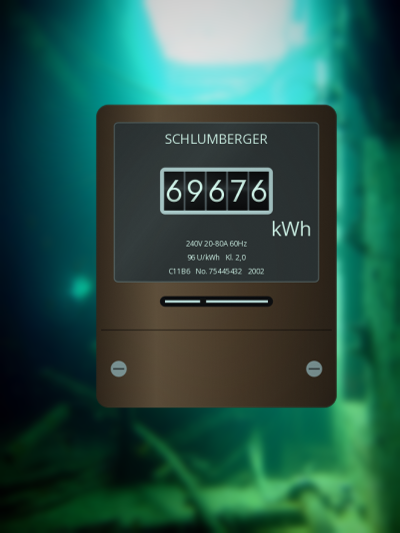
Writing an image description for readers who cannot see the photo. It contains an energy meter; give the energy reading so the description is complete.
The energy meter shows 69676 kWh
